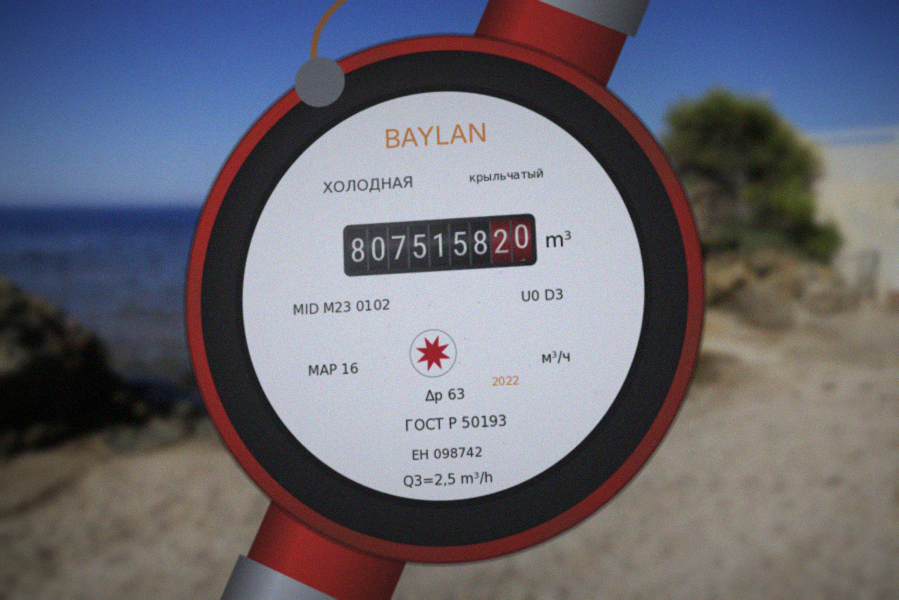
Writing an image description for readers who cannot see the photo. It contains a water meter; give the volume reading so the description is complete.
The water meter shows 8075158.20 m³
